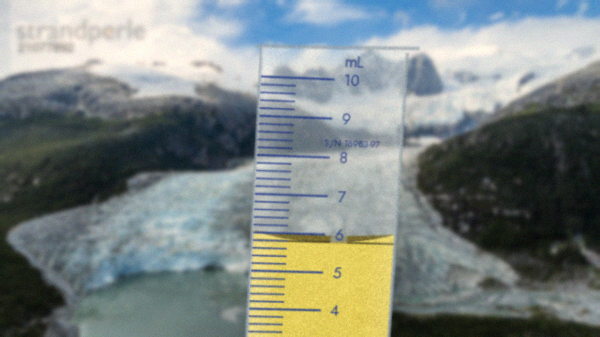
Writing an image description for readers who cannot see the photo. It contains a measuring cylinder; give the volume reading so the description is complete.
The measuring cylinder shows 5.8 mL
